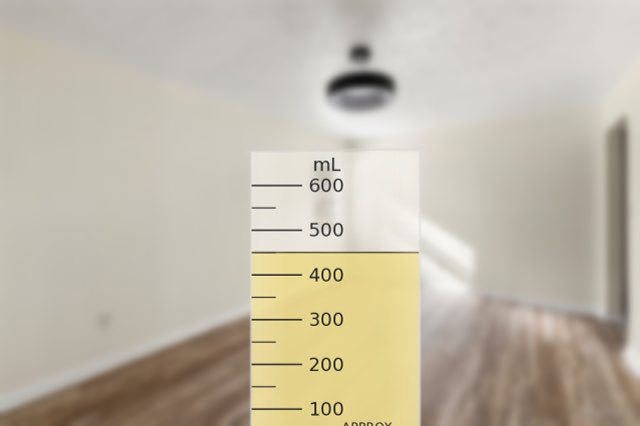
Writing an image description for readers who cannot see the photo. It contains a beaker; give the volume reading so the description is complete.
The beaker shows 450 mL
